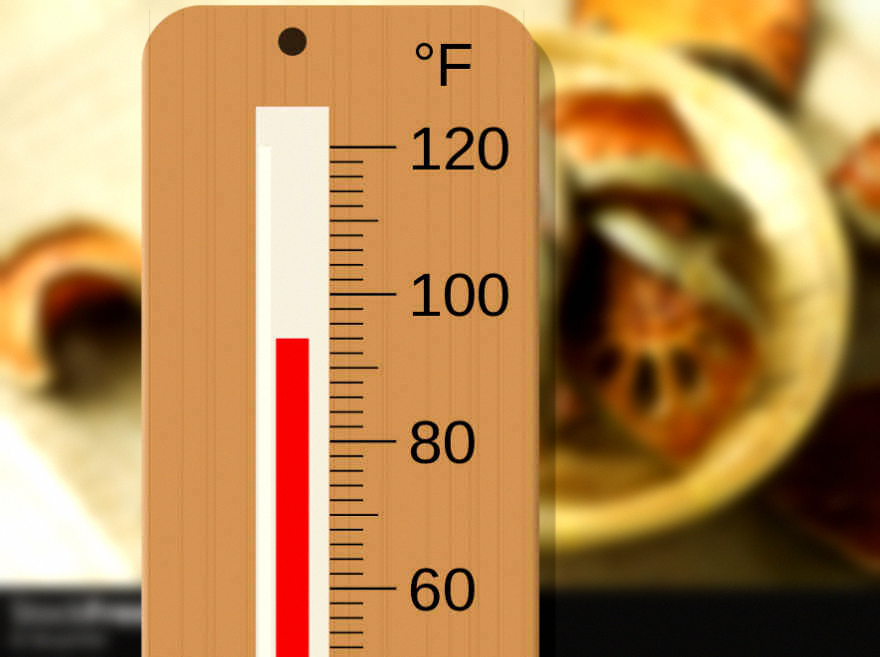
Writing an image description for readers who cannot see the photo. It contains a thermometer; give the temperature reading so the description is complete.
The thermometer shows 94 °F
